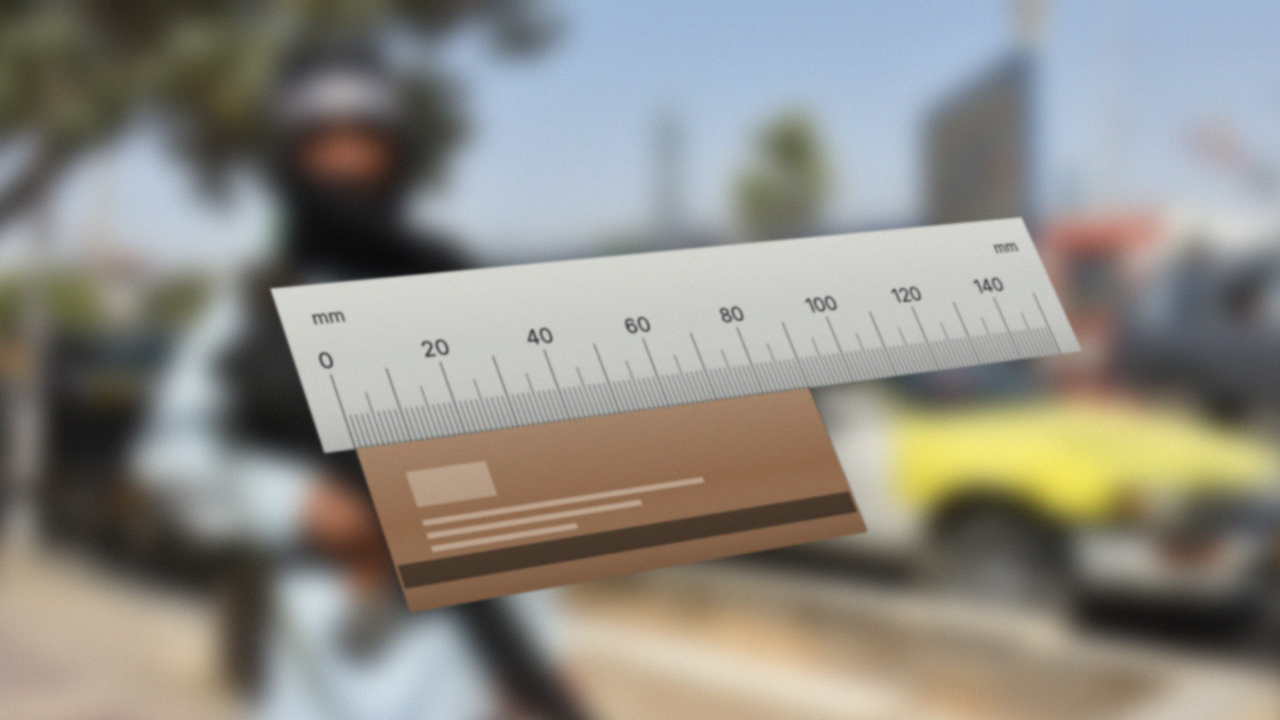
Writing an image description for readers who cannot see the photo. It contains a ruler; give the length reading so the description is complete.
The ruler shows 90 mm
